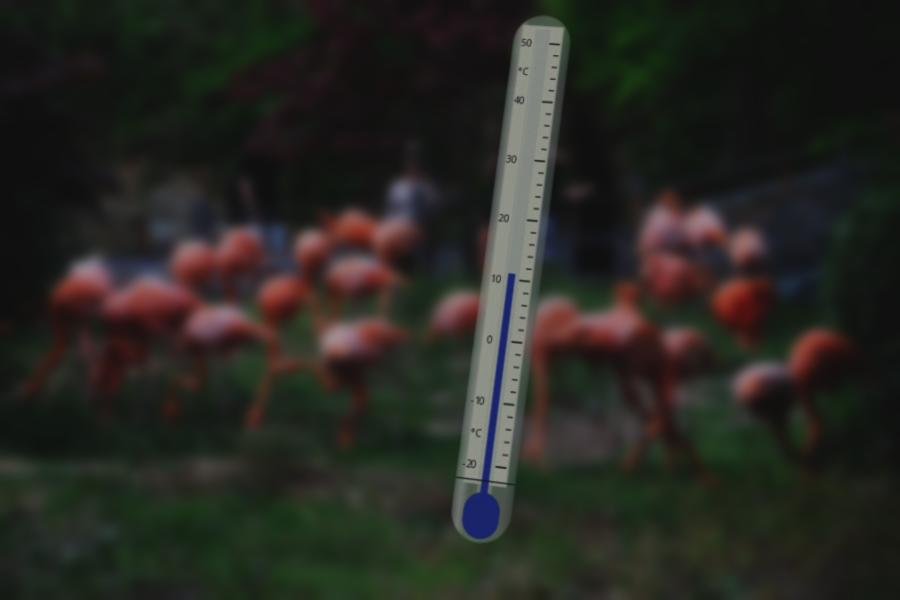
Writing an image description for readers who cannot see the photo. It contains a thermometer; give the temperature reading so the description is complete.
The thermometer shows 11 °C
